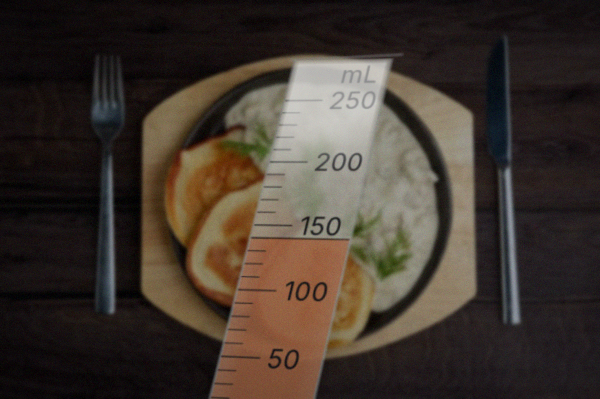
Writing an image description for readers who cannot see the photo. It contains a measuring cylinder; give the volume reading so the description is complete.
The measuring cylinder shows 140 mL
